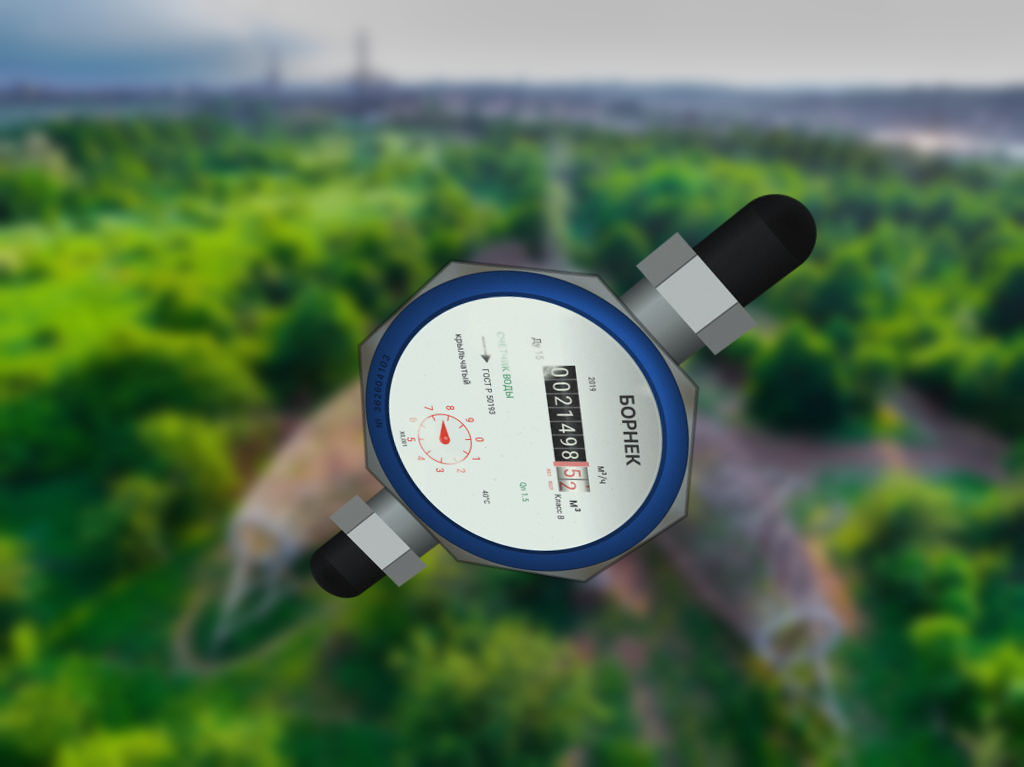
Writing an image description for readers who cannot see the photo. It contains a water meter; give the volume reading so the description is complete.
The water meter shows 21498.517 m³
